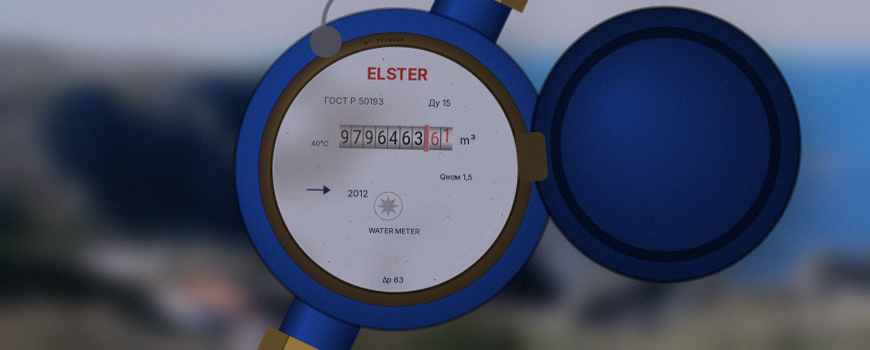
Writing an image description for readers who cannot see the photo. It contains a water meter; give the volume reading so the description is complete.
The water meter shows 9796463.61 m³
